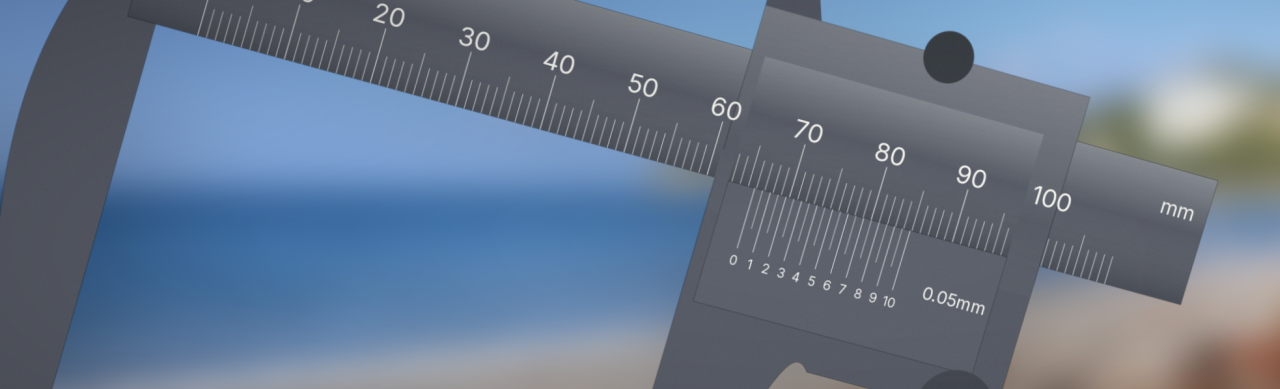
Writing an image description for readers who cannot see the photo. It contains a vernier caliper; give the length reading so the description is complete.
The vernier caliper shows 65.8 mm
